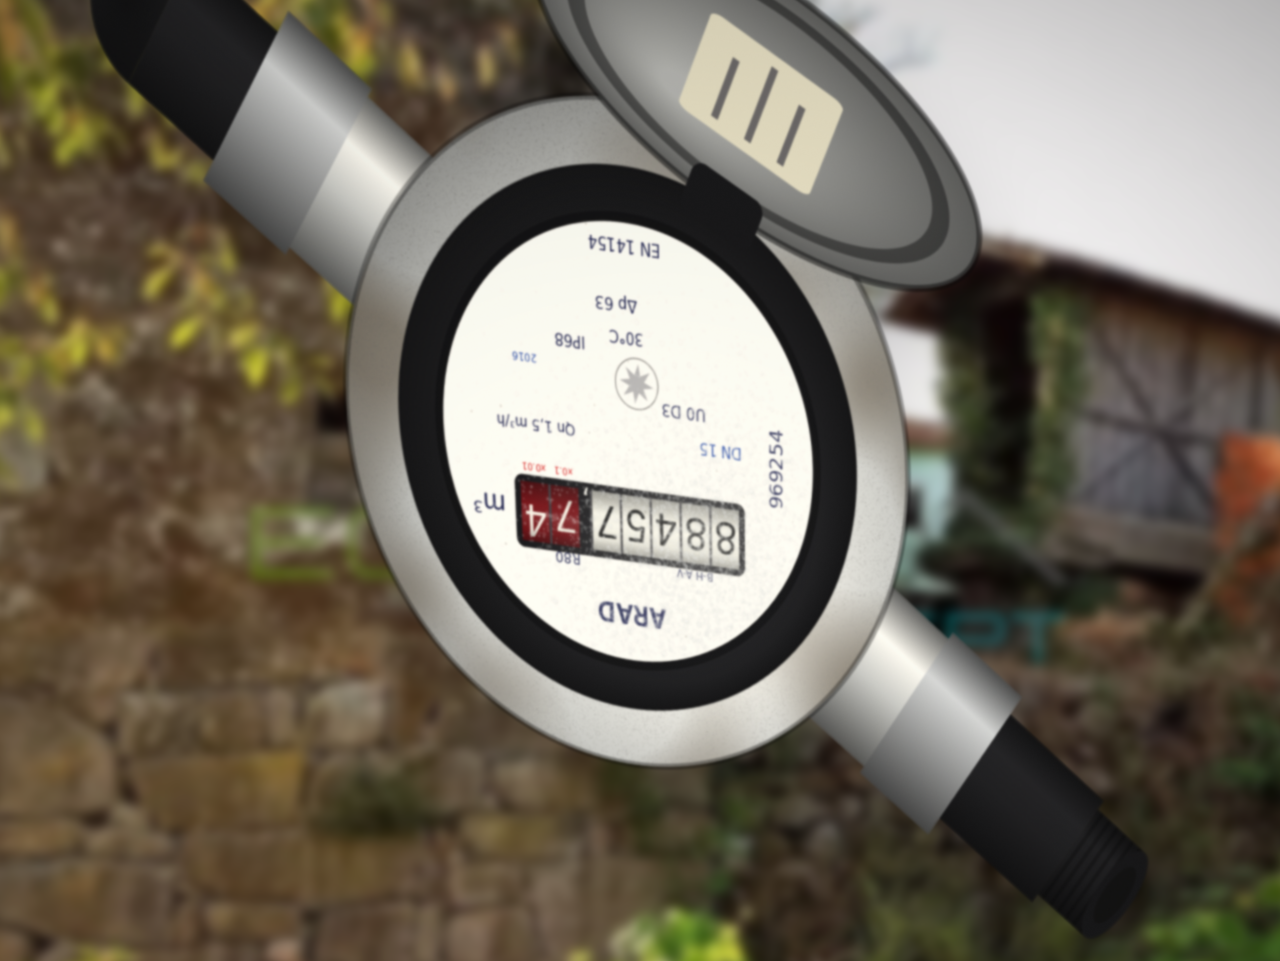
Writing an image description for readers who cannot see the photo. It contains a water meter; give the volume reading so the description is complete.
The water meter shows 88457.74 m³
